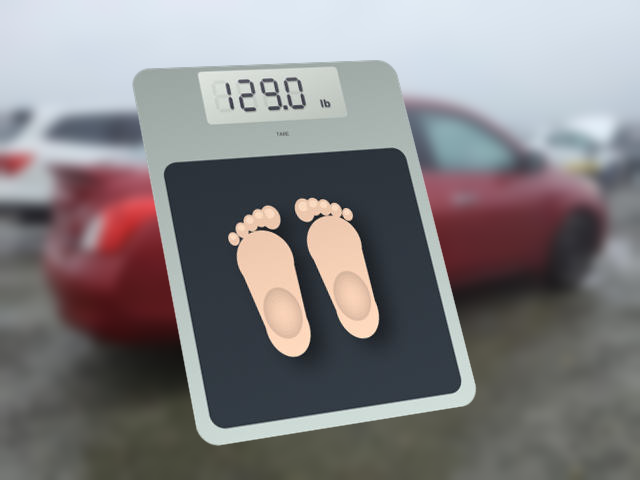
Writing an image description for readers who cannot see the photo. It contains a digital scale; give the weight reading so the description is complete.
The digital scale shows 129.0 lb
